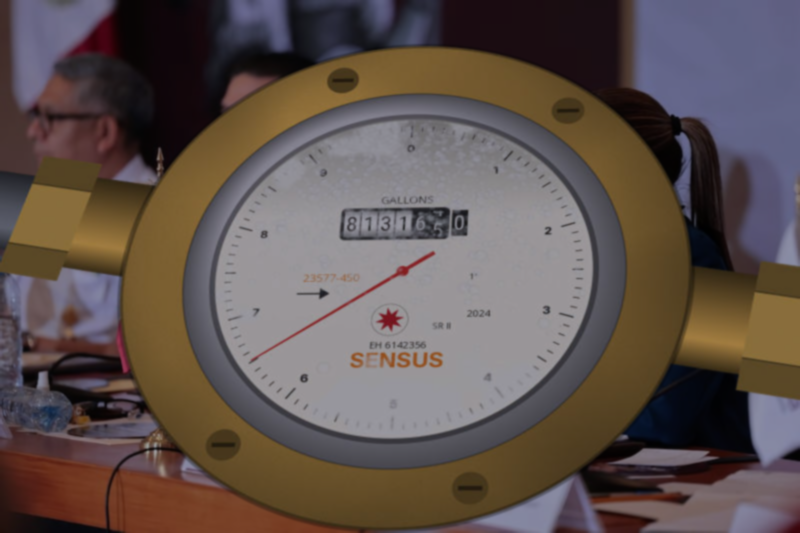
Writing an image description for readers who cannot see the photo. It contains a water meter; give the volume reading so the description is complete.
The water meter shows 8131646.5 gal
